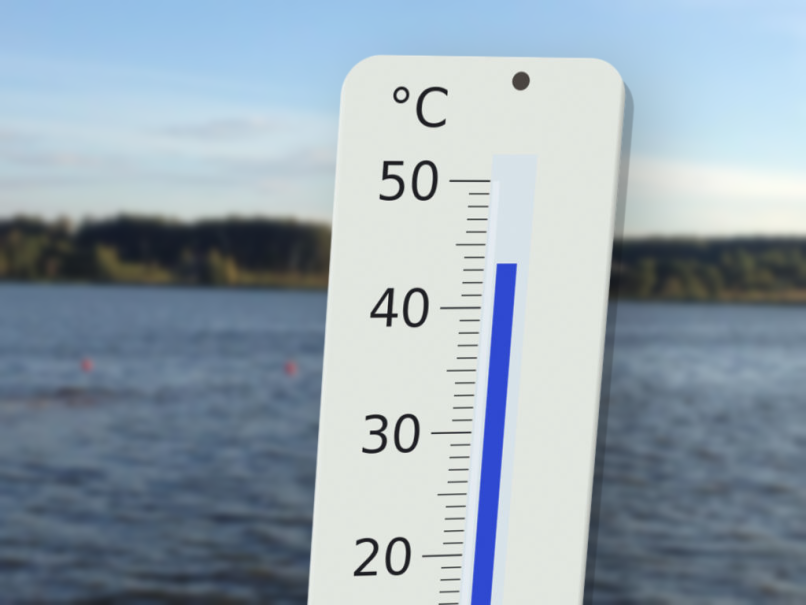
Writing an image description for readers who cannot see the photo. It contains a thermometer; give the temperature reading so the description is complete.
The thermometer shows 43.5 °C
